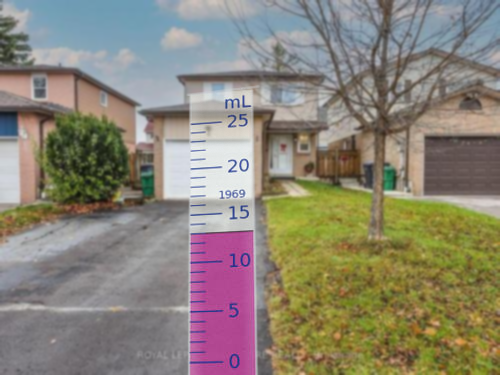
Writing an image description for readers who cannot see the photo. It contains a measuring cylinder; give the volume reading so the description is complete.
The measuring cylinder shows 13 mL
